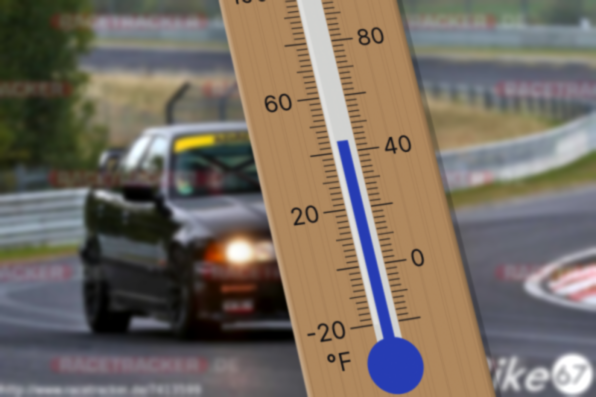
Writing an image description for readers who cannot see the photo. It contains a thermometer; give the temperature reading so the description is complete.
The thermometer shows 44 °F
